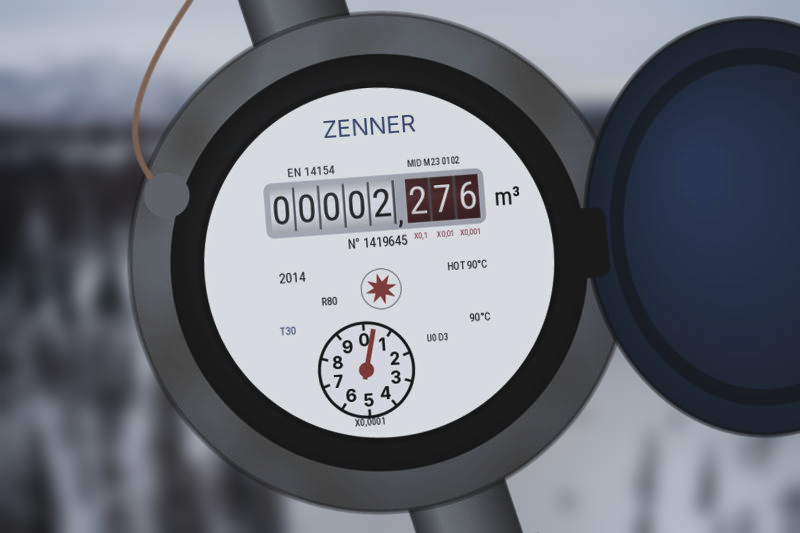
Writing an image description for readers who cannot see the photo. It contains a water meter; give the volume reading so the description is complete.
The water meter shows 2.2760 m³
